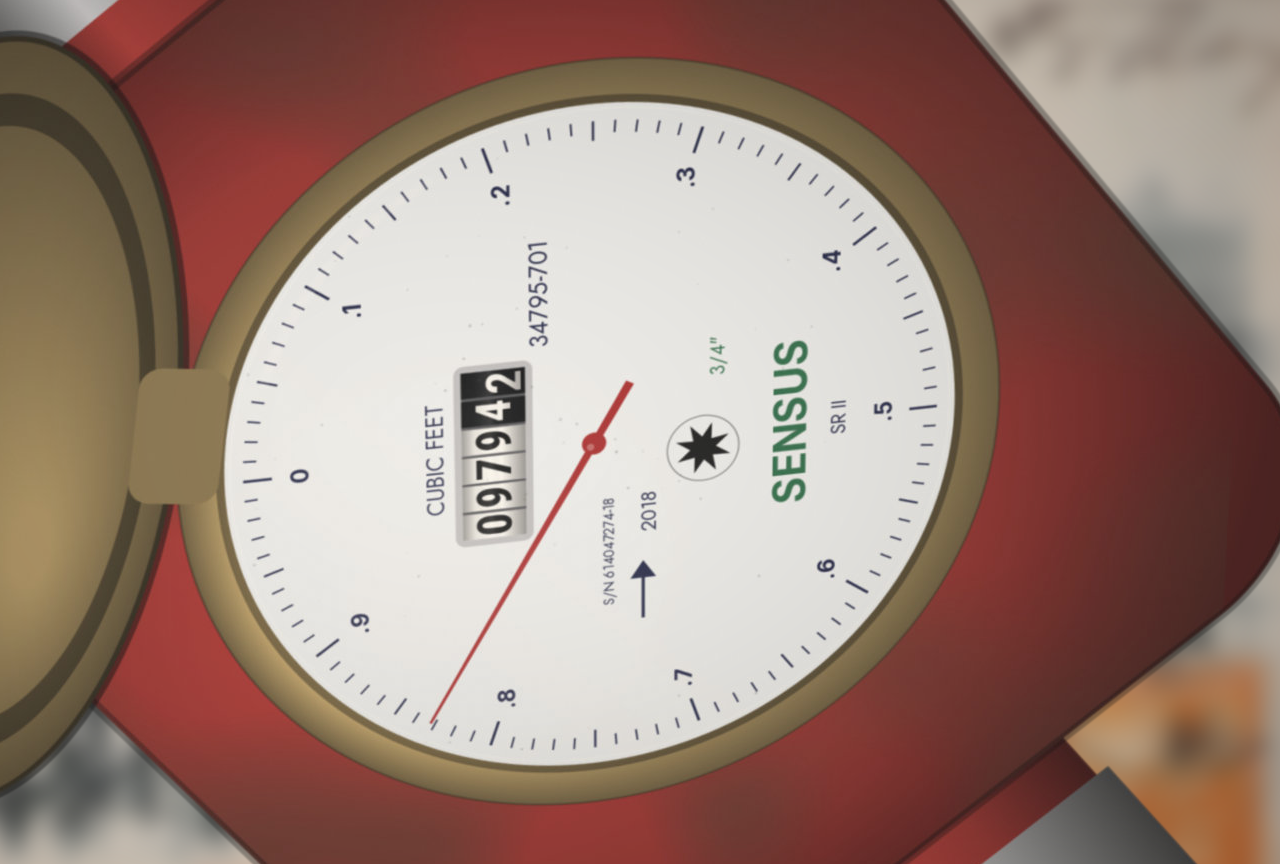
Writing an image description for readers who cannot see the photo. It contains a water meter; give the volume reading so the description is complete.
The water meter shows 97941.83 ft³
